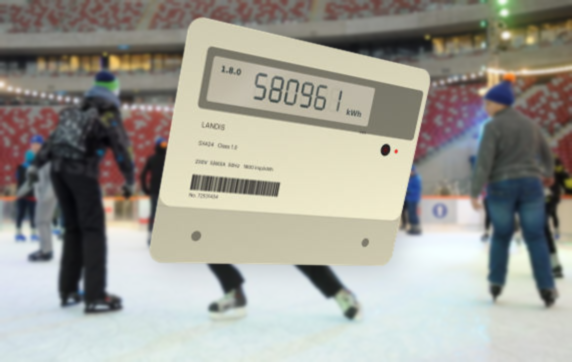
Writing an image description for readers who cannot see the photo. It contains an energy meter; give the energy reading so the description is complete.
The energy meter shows 580961 kWh
